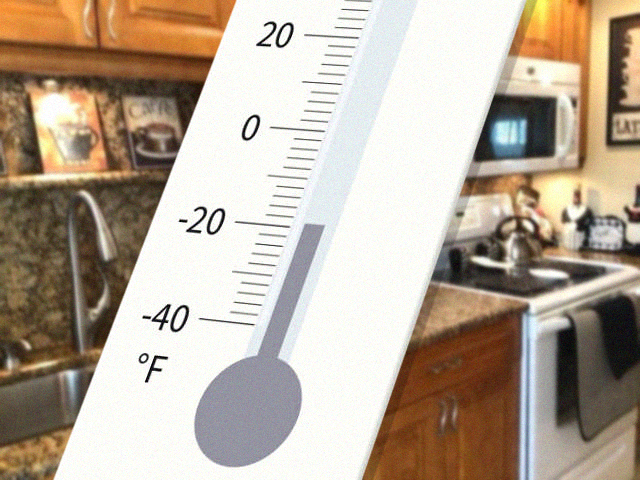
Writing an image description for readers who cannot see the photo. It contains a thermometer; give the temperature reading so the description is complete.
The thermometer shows -19 °F
